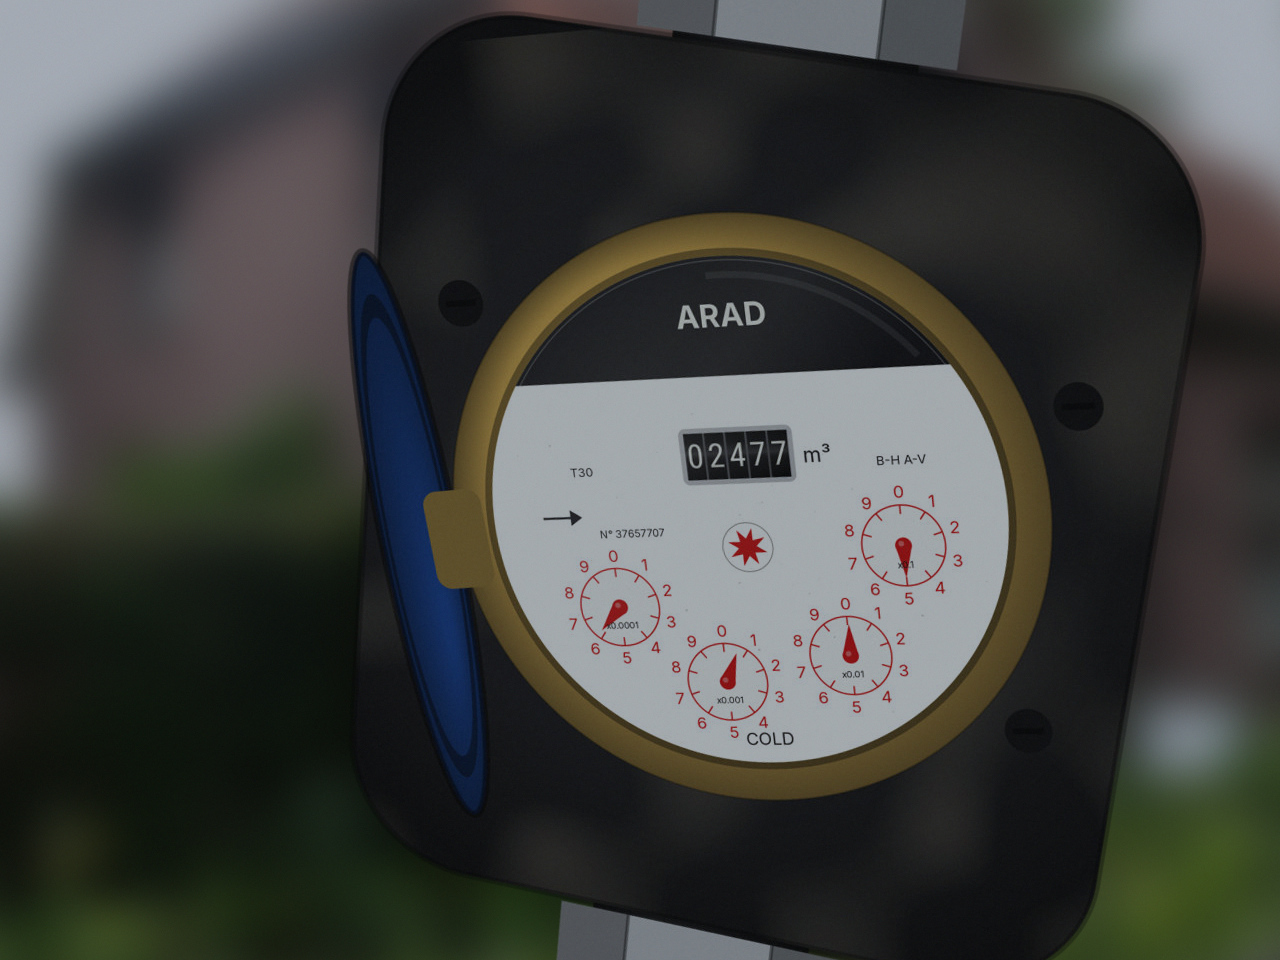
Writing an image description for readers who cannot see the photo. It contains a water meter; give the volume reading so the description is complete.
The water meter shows 2477.5006 m³
